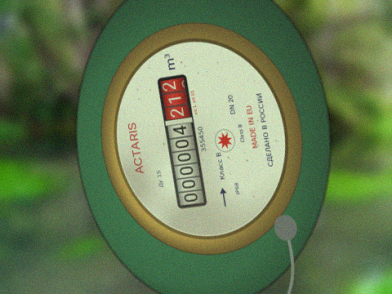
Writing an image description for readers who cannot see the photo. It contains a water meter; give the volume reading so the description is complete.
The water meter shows 4.212 m³
